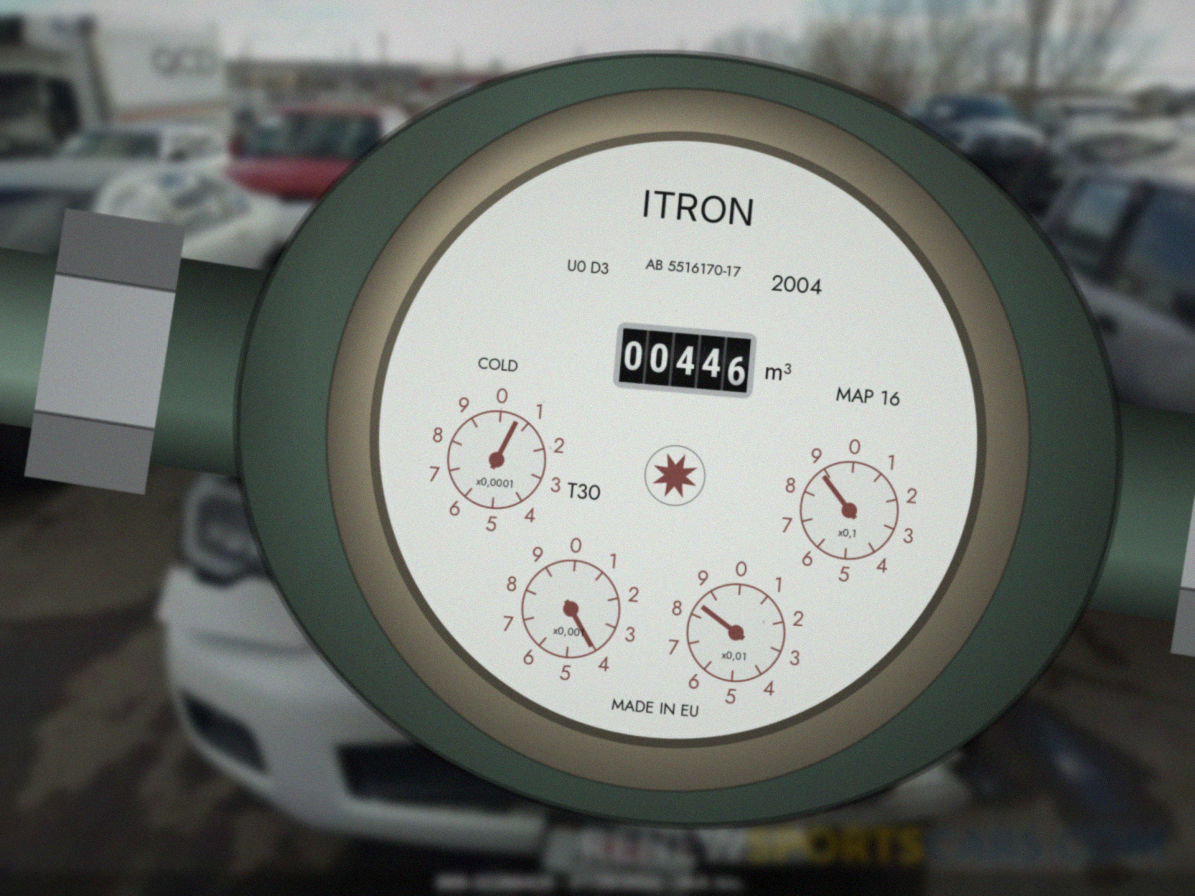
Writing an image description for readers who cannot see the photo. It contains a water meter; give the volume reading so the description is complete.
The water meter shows 445.8840 m³
